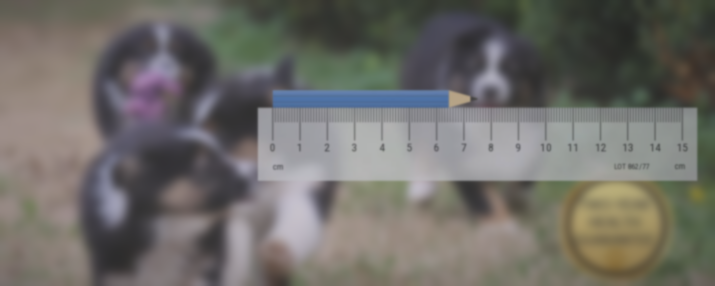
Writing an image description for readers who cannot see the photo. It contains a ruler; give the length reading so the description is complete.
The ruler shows 7.5 cm
